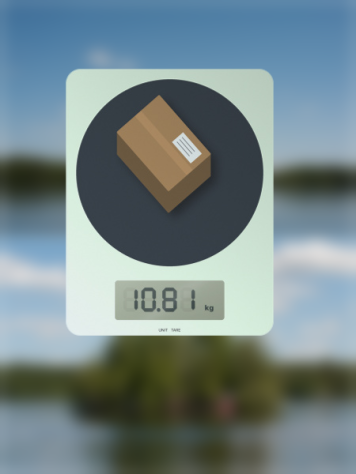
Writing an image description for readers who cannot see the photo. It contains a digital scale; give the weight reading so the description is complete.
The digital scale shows 10.81 kg
